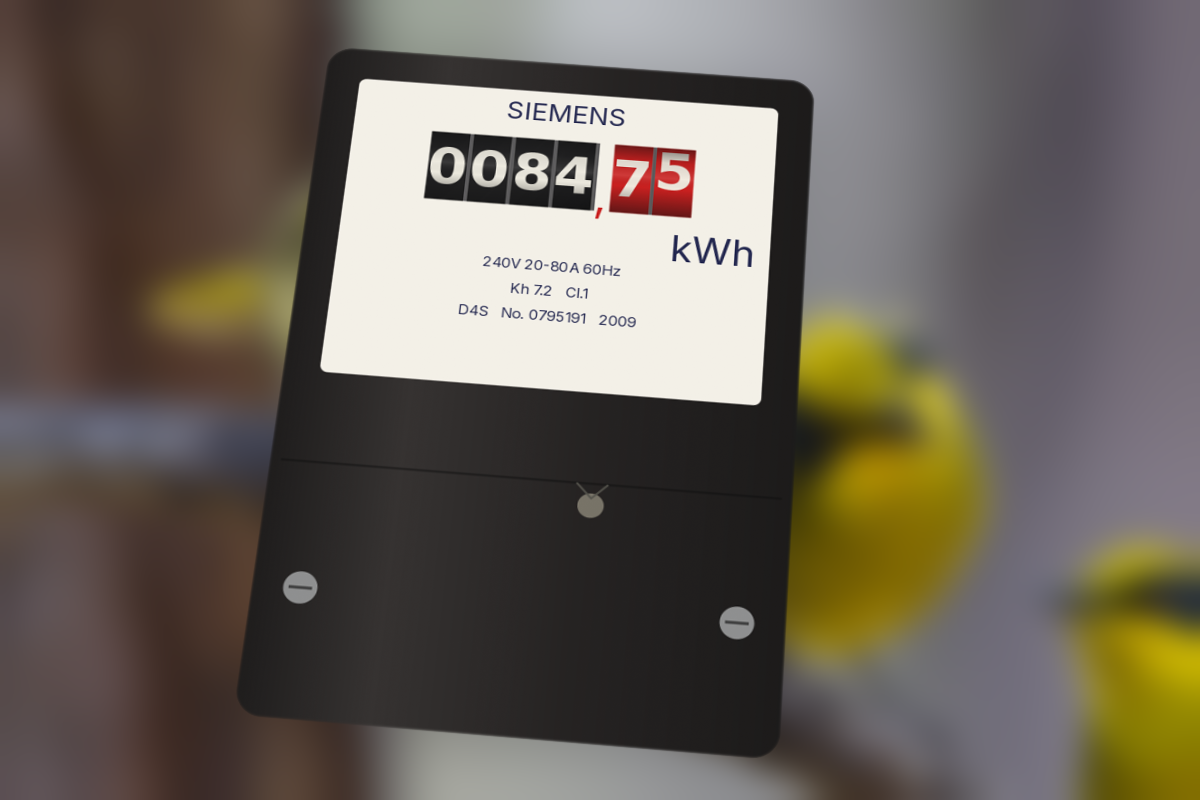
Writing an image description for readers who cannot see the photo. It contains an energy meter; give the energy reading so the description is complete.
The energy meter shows 84.75 kWh
